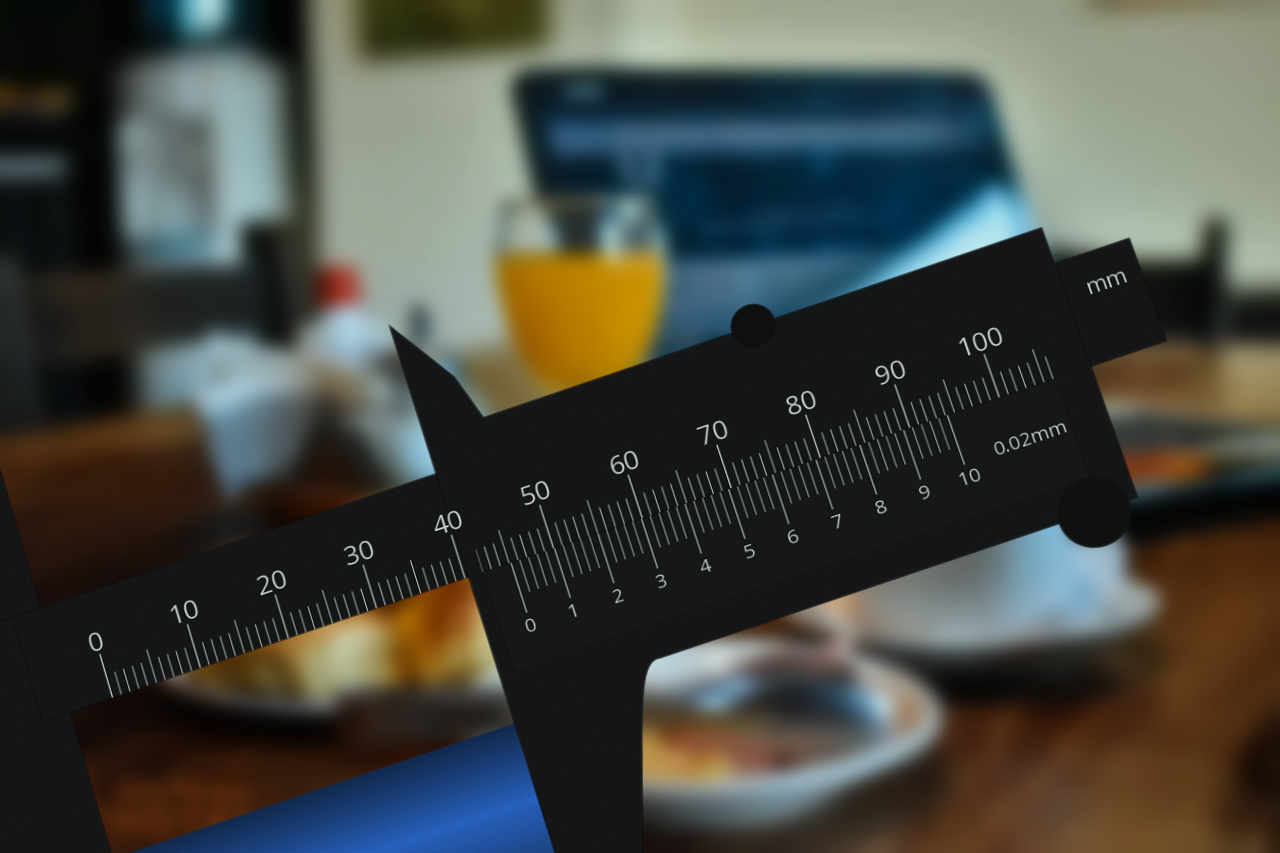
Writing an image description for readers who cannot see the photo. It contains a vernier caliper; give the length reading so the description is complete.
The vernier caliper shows 45.2 mm
